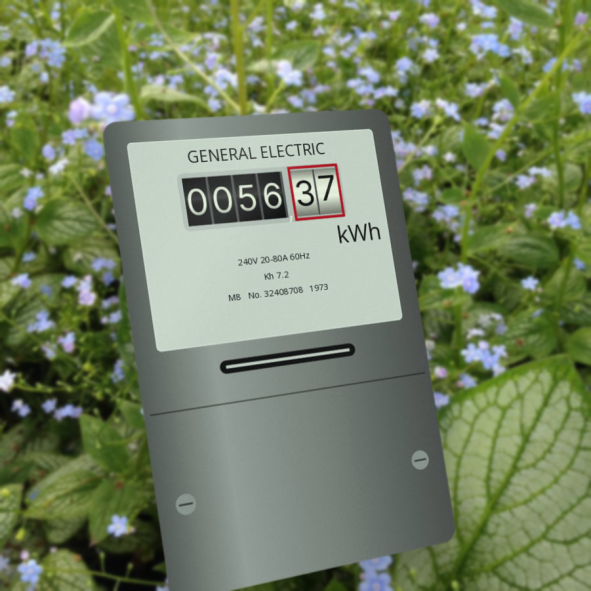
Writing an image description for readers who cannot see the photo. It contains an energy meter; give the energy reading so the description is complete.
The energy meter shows 56.37 kWh
